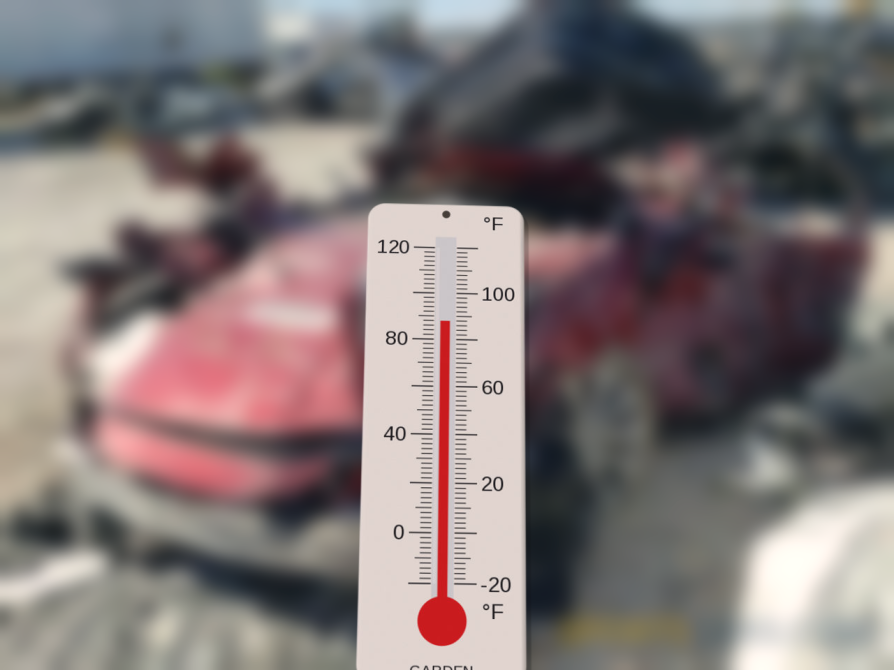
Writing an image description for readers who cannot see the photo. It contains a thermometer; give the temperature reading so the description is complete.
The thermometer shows 88 °F
